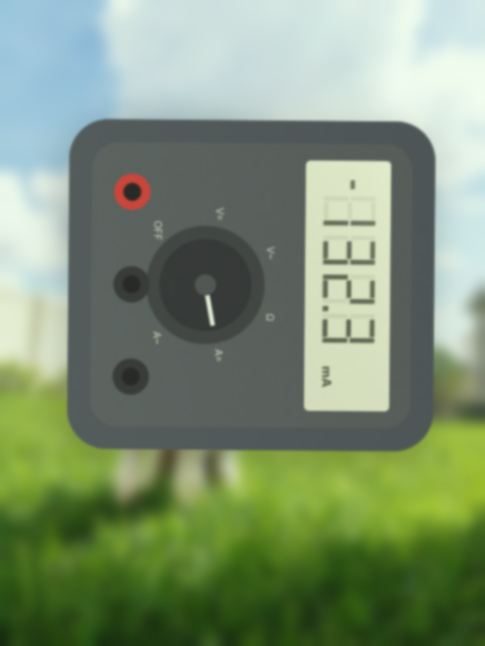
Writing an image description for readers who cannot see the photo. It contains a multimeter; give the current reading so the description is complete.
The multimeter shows -132.3 mA
